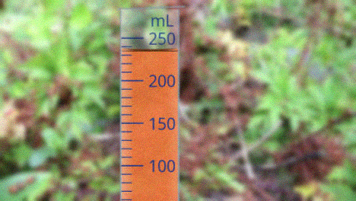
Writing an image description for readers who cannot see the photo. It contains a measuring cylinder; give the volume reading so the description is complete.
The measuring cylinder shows 235 mL
